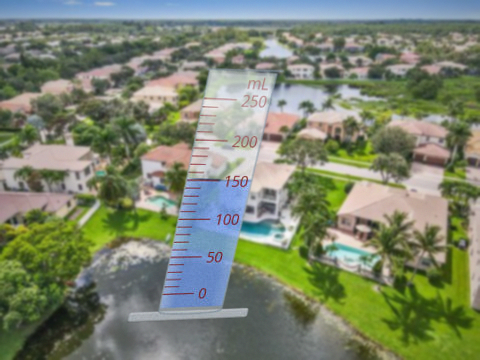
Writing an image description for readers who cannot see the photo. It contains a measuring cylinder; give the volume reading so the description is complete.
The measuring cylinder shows 150 mL
